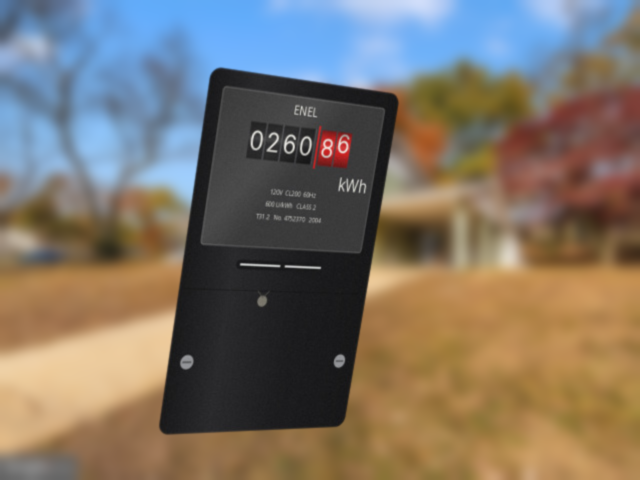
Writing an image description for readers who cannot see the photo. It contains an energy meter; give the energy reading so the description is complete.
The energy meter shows 260.86 kWh
